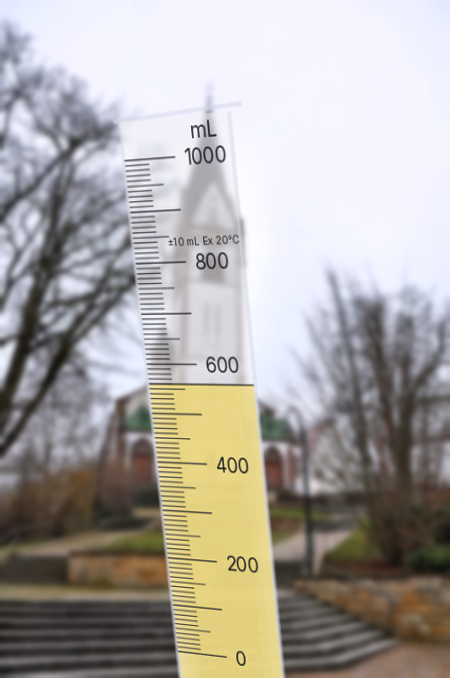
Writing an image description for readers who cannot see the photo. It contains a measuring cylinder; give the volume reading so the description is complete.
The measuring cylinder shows 560 mL
